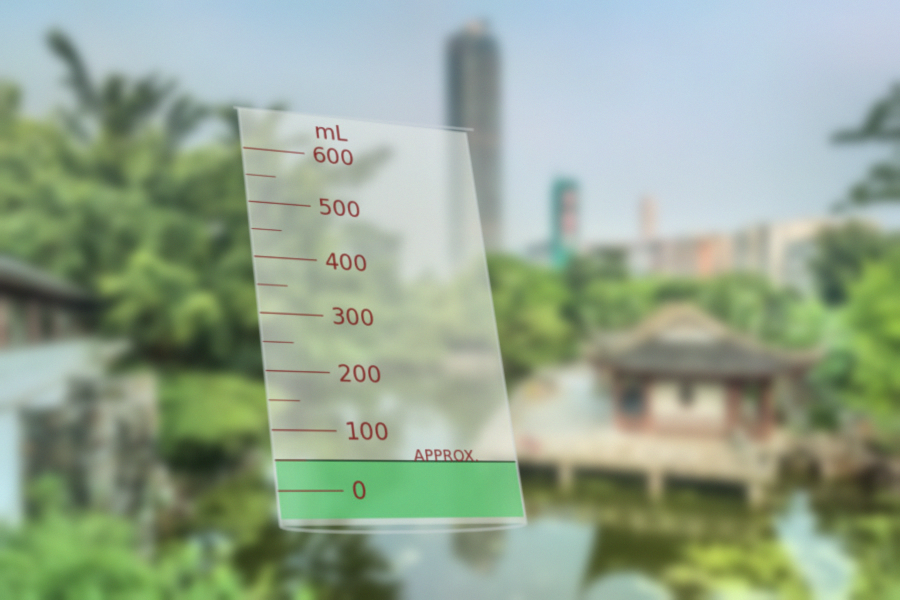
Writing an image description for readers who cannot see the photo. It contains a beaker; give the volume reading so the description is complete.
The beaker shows 50 mL
